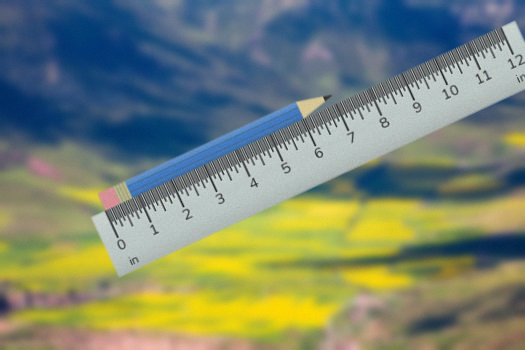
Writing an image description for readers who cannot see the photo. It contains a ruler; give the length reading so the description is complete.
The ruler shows 7 in
